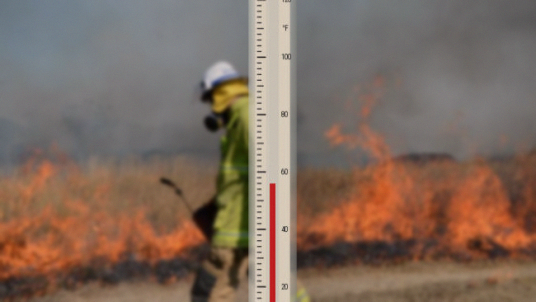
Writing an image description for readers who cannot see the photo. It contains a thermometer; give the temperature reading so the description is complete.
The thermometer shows 56 °F
